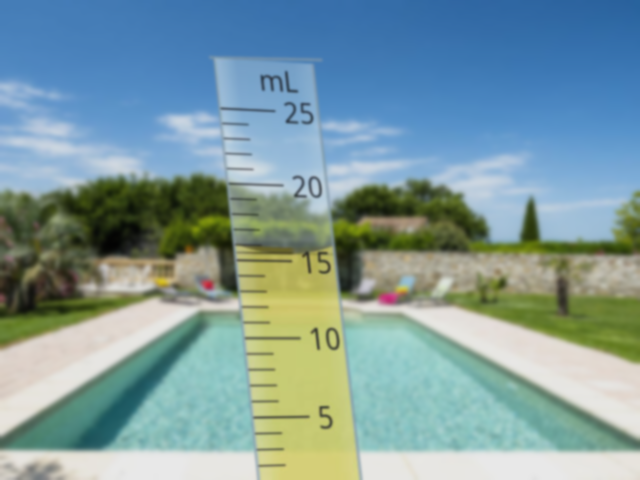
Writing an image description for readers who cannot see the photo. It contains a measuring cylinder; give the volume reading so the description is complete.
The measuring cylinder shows 15.5 mL
